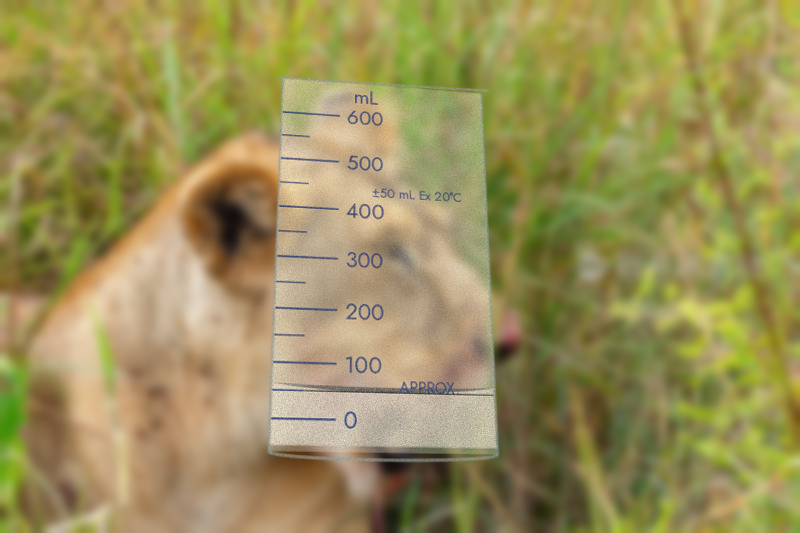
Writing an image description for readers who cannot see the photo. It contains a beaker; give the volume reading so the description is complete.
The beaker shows 50 mL
